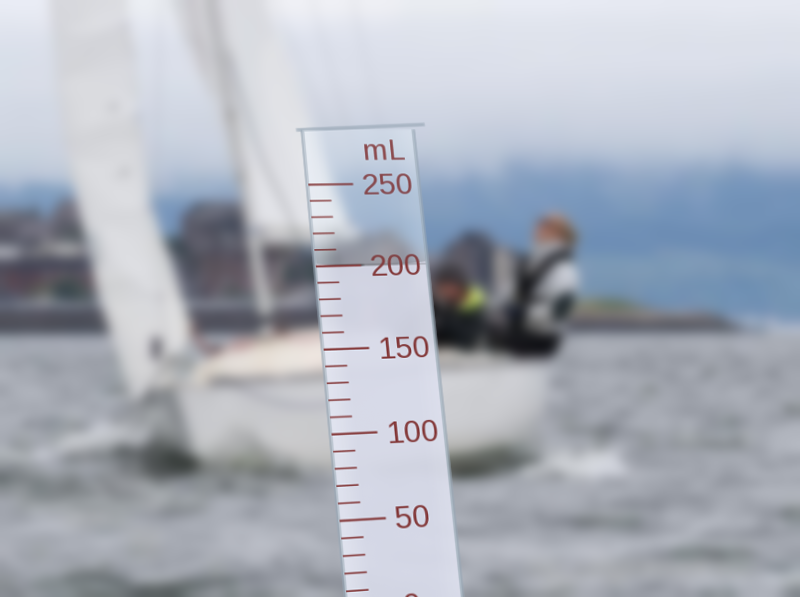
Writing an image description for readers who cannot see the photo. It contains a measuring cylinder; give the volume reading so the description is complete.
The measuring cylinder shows 200 mL
